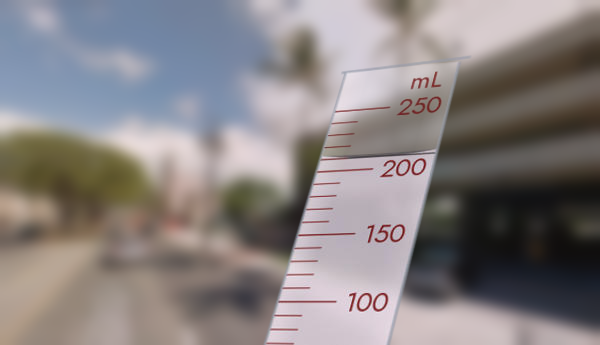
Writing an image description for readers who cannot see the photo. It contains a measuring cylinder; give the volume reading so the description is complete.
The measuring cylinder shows 210 mL
